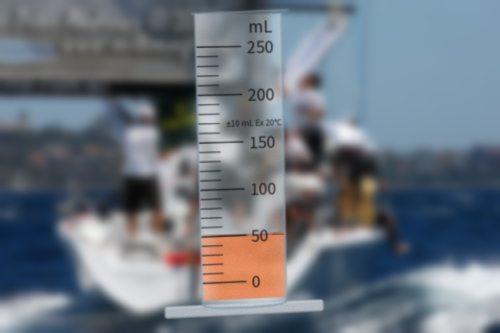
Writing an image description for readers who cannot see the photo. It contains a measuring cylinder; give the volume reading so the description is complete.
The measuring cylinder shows 50 mL
